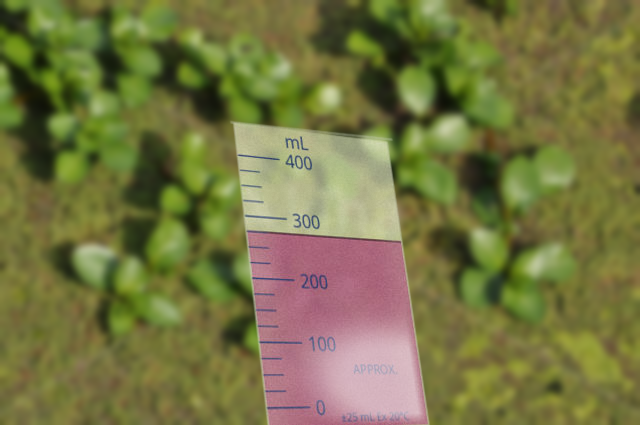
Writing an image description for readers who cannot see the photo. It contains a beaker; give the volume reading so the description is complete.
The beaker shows 275 mL
